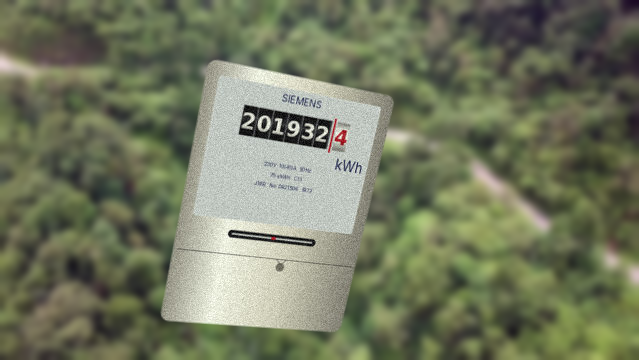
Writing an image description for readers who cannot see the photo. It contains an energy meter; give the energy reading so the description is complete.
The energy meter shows 201932.4 kWh
